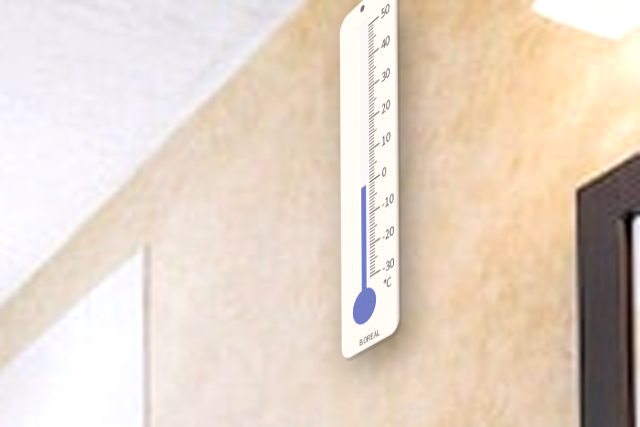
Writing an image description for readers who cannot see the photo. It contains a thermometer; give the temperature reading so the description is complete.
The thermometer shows 0 °C
